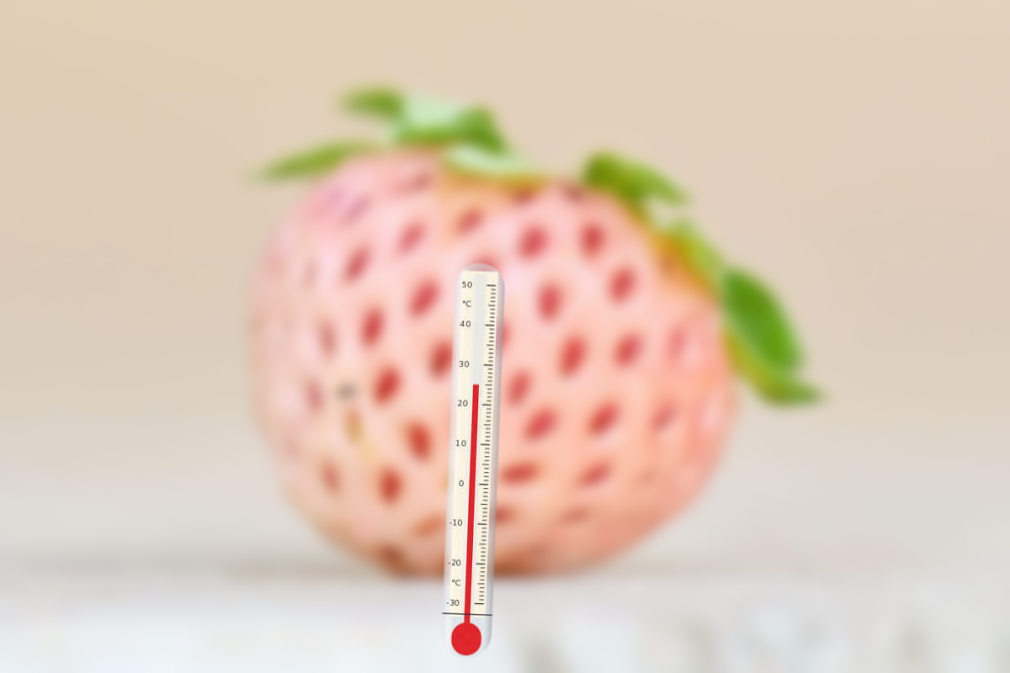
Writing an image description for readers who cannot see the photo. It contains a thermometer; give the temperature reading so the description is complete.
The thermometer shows 25 °C
